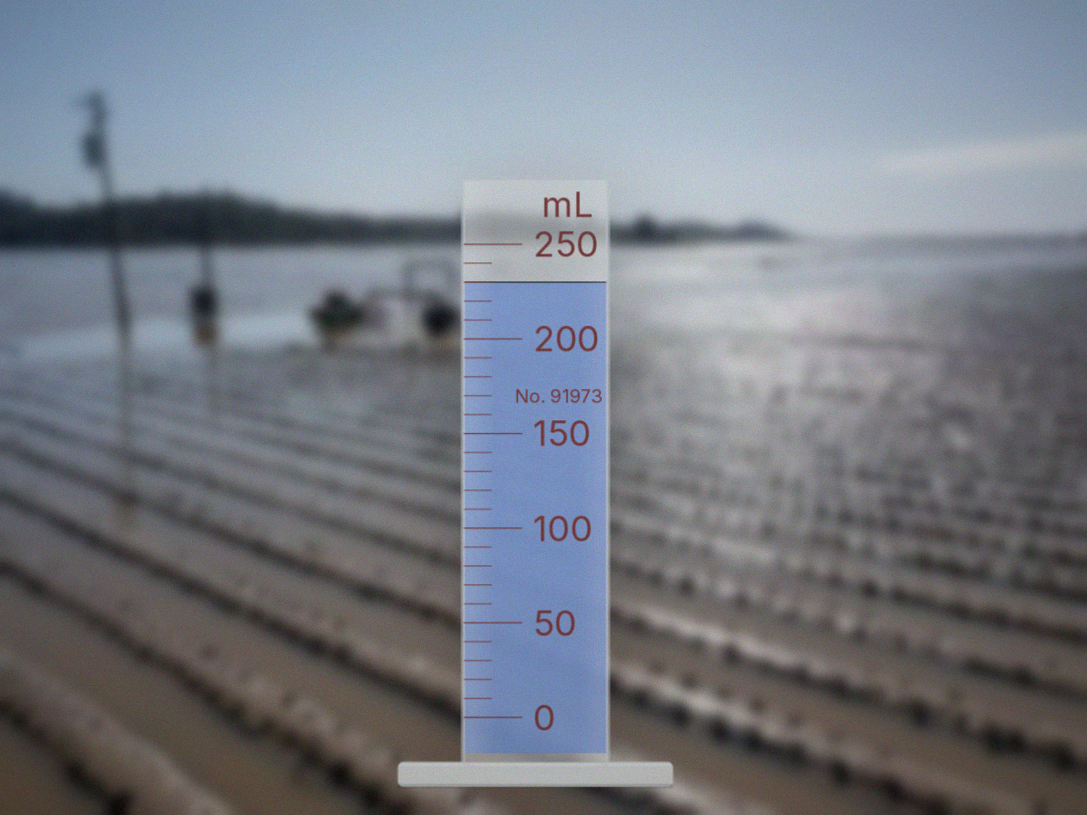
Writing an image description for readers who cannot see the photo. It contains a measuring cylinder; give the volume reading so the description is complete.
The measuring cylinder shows 230 mL
